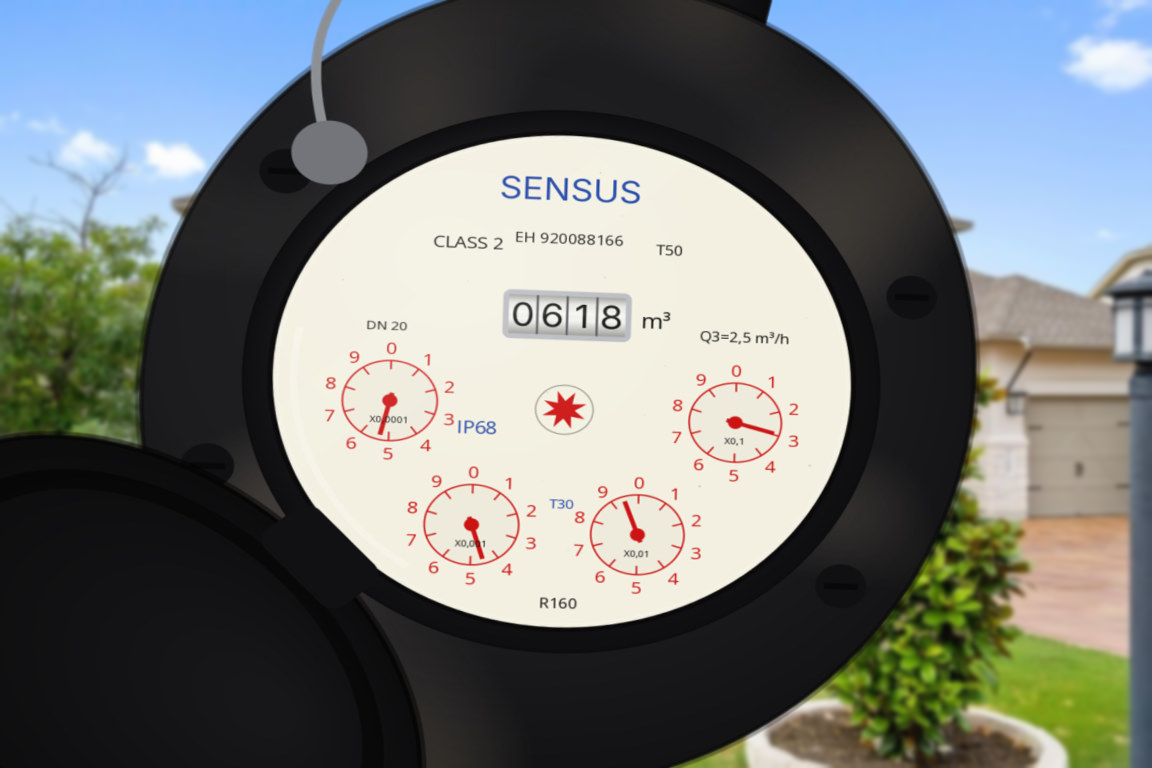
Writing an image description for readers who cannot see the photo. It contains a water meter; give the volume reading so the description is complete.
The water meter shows 618.2945 m³
